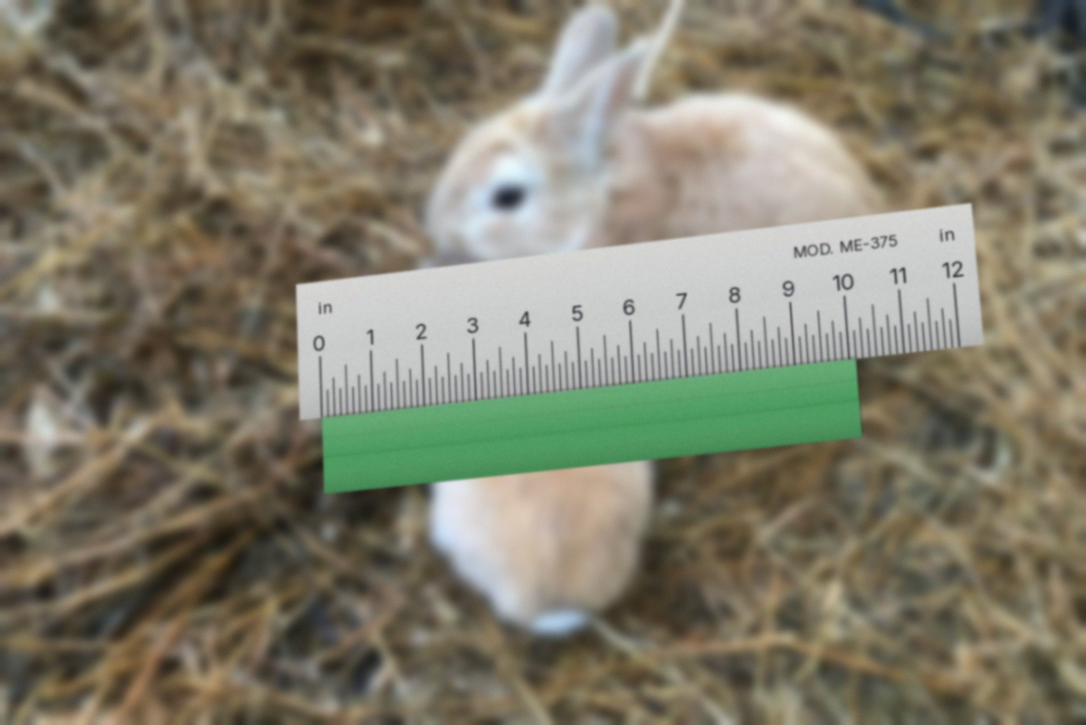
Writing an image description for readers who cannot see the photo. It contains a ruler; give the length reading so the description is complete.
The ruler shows 10.125 in
